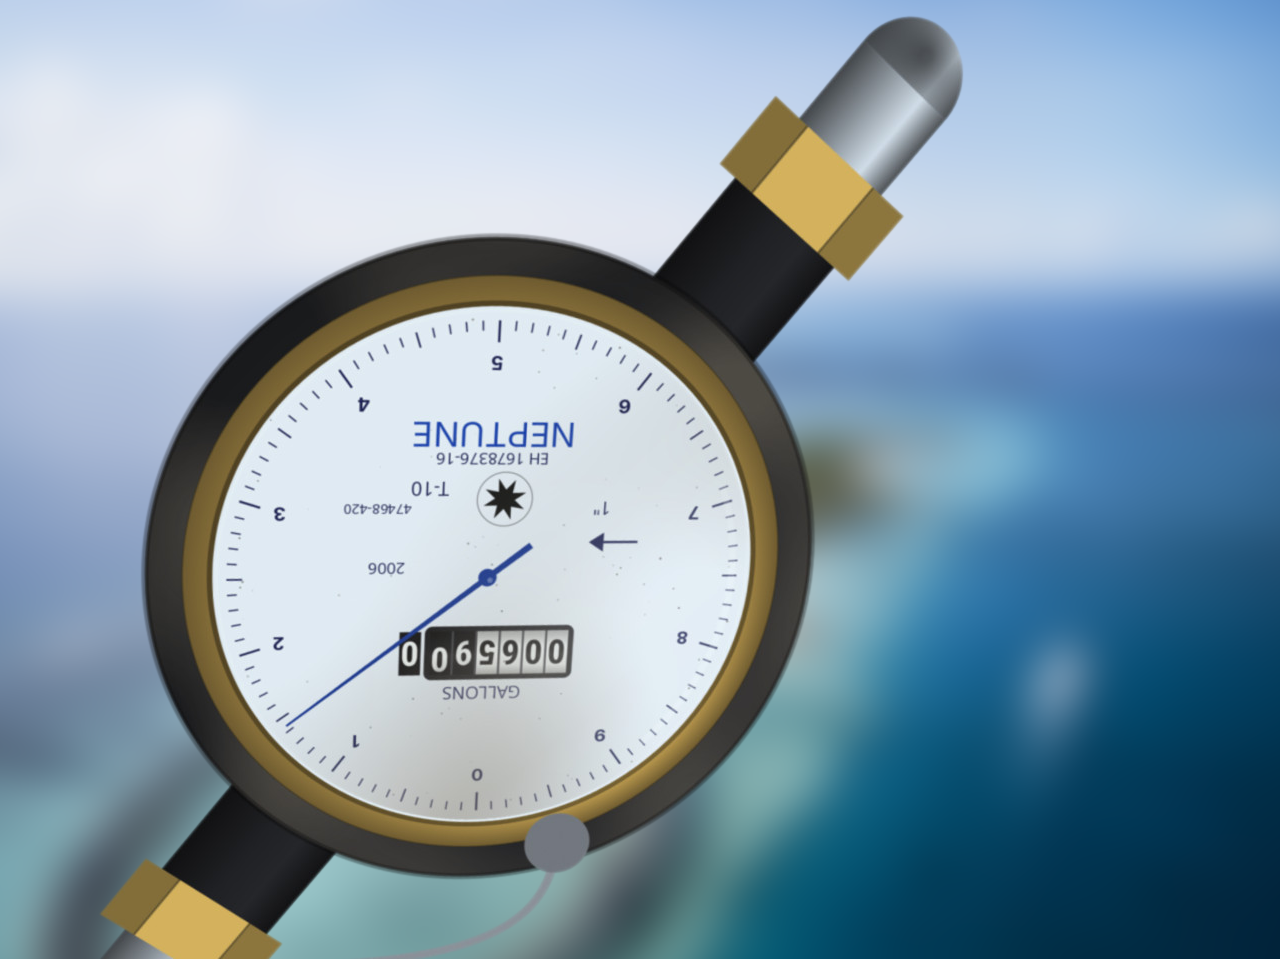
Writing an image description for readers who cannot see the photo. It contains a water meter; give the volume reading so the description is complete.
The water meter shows 65901.4 gal
